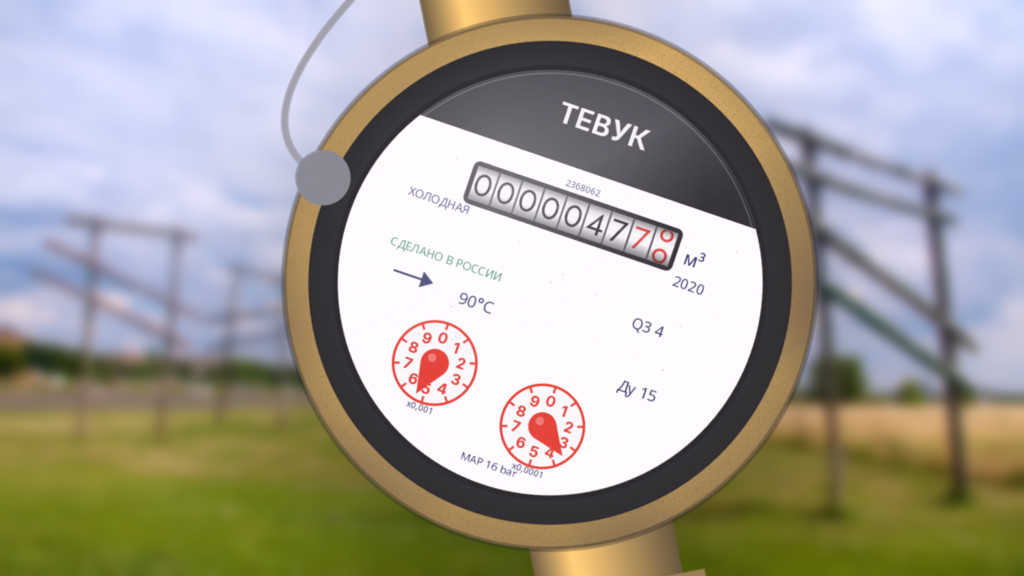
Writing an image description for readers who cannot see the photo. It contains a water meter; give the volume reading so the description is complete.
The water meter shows 47.7853 m³
